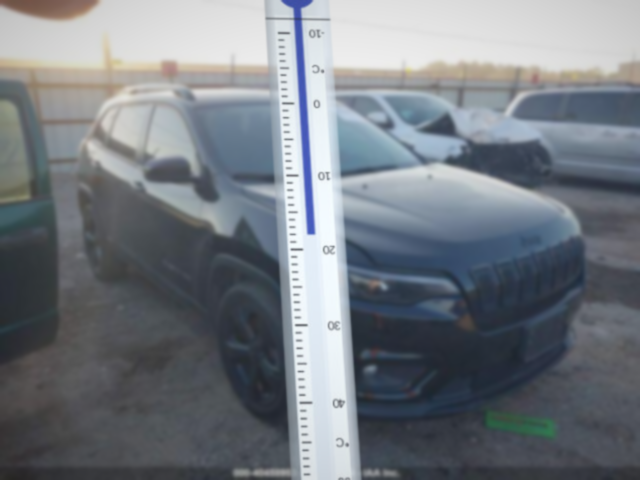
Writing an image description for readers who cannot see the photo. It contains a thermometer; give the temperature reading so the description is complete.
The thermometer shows 18 °C
